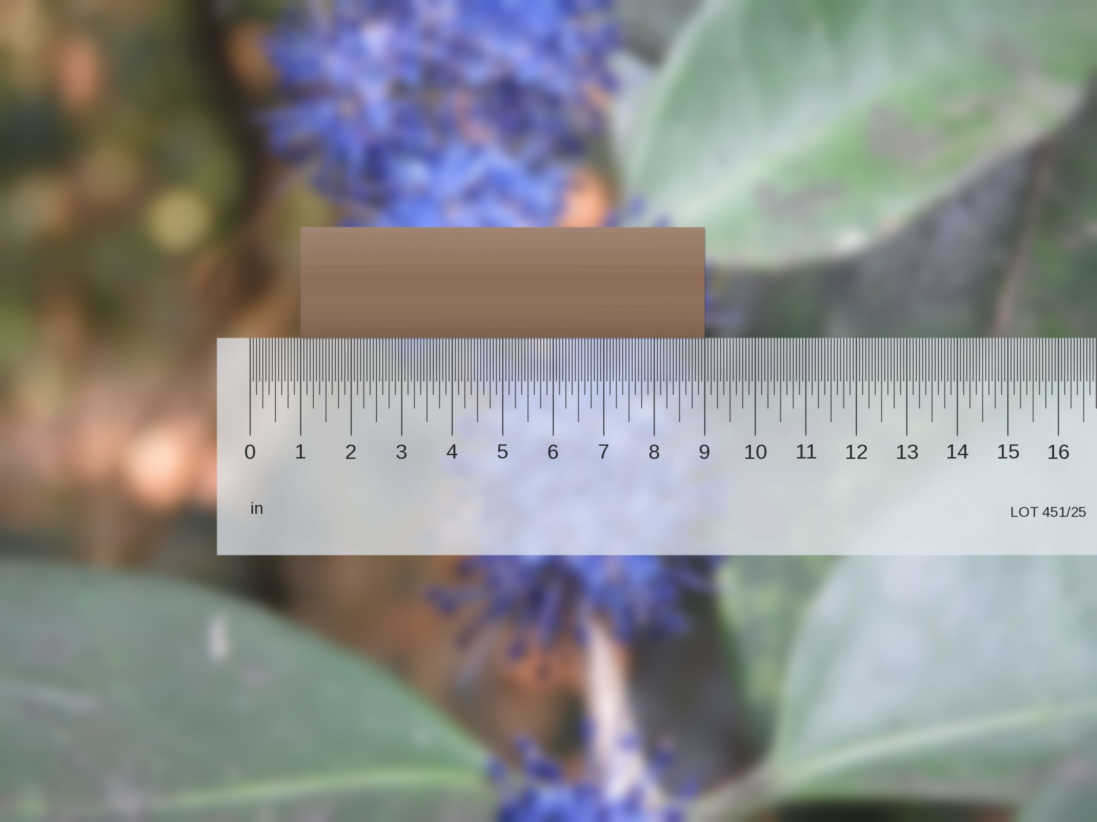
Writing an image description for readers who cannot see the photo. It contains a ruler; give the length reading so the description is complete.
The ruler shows 8 in
